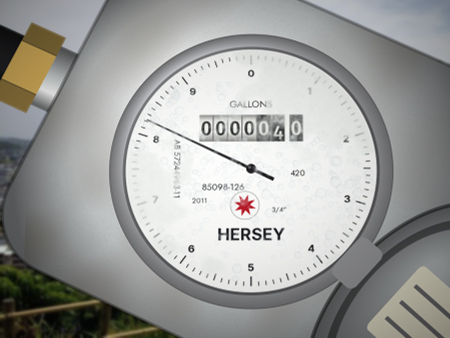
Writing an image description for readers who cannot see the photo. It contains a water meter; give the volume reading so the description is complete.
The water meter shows 38.2 gal
